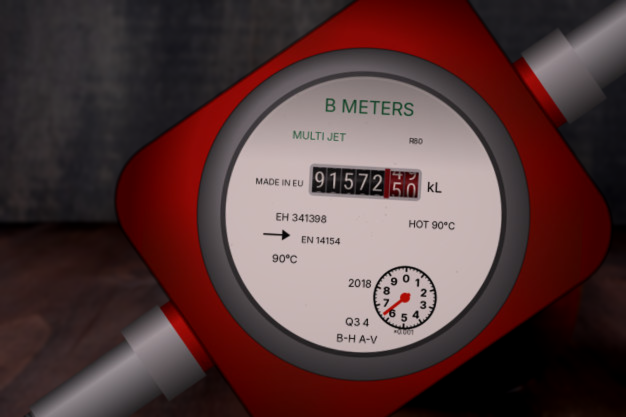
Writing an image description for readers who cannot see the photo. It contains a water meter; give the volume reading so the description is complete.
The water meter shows 91572.496 kL
